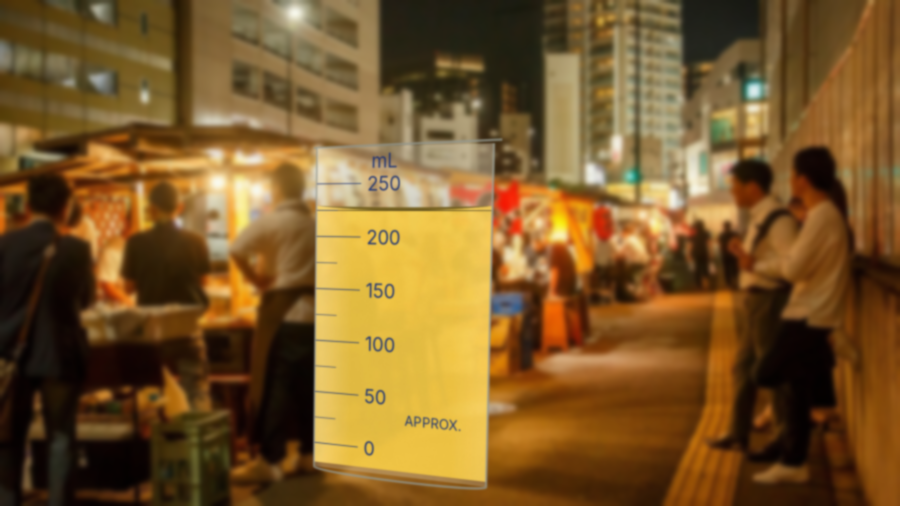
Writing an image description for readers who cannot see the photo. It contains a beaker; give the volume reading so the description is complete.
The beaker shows 225 mL
